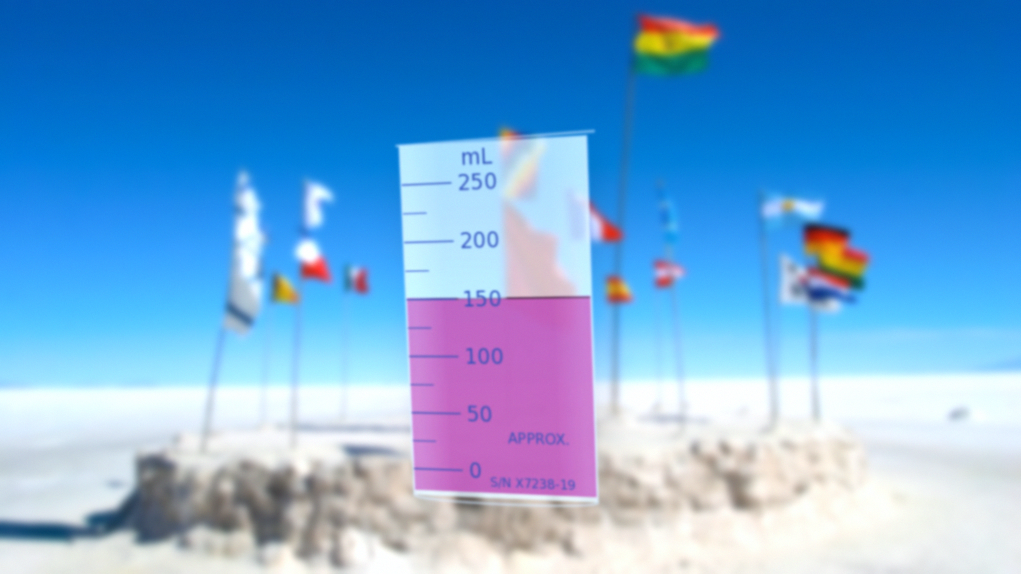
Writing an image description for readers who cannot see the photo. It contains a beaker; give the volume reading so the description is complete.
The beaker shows 150 mL
